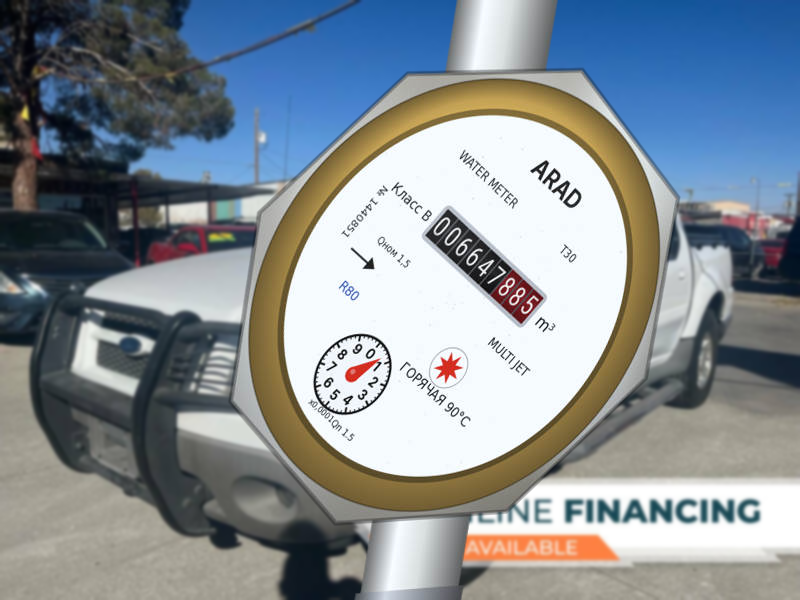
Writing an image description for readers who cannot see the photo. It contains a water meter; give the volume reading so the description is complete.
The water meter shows 6647.8850 m³
